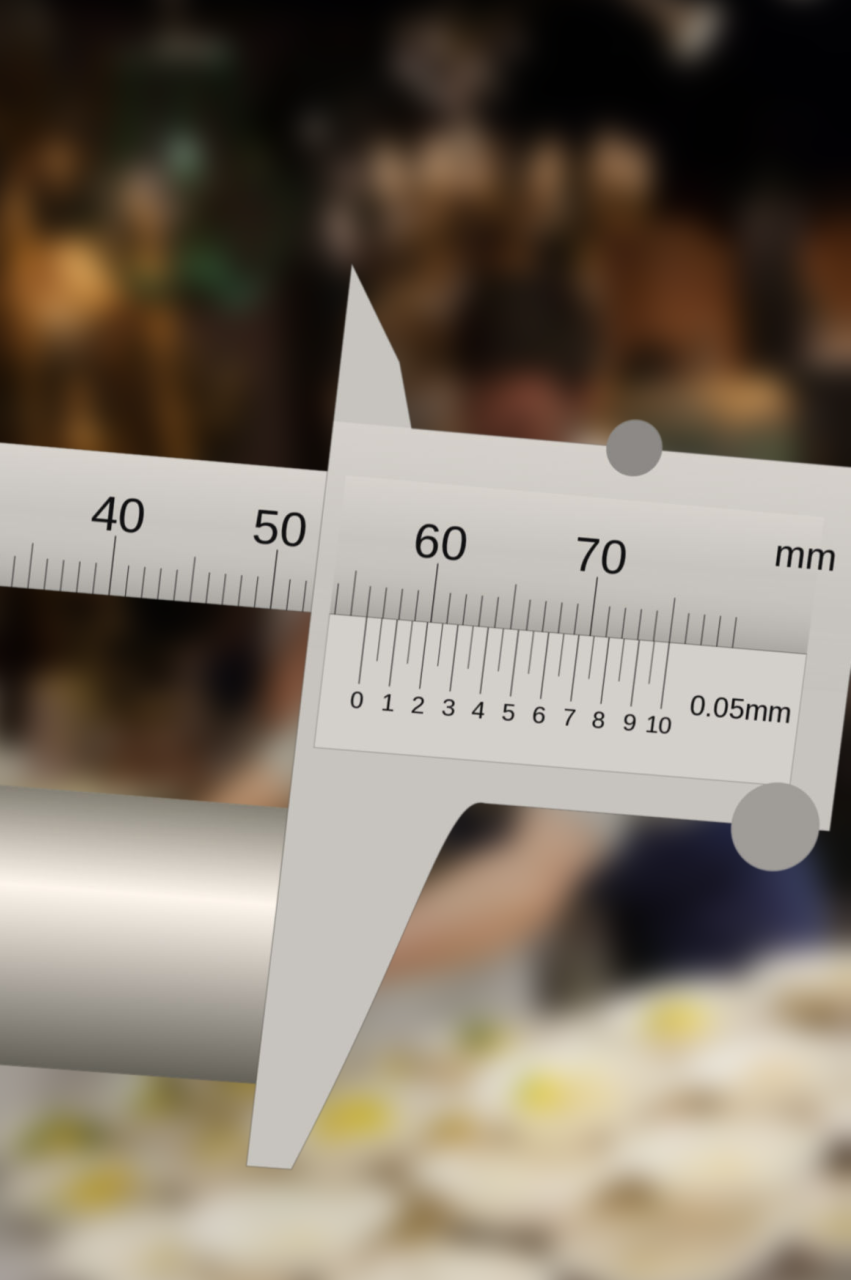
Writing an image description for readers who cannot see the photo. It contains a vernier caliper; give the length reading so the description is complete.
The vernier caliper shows 56.0 mm
